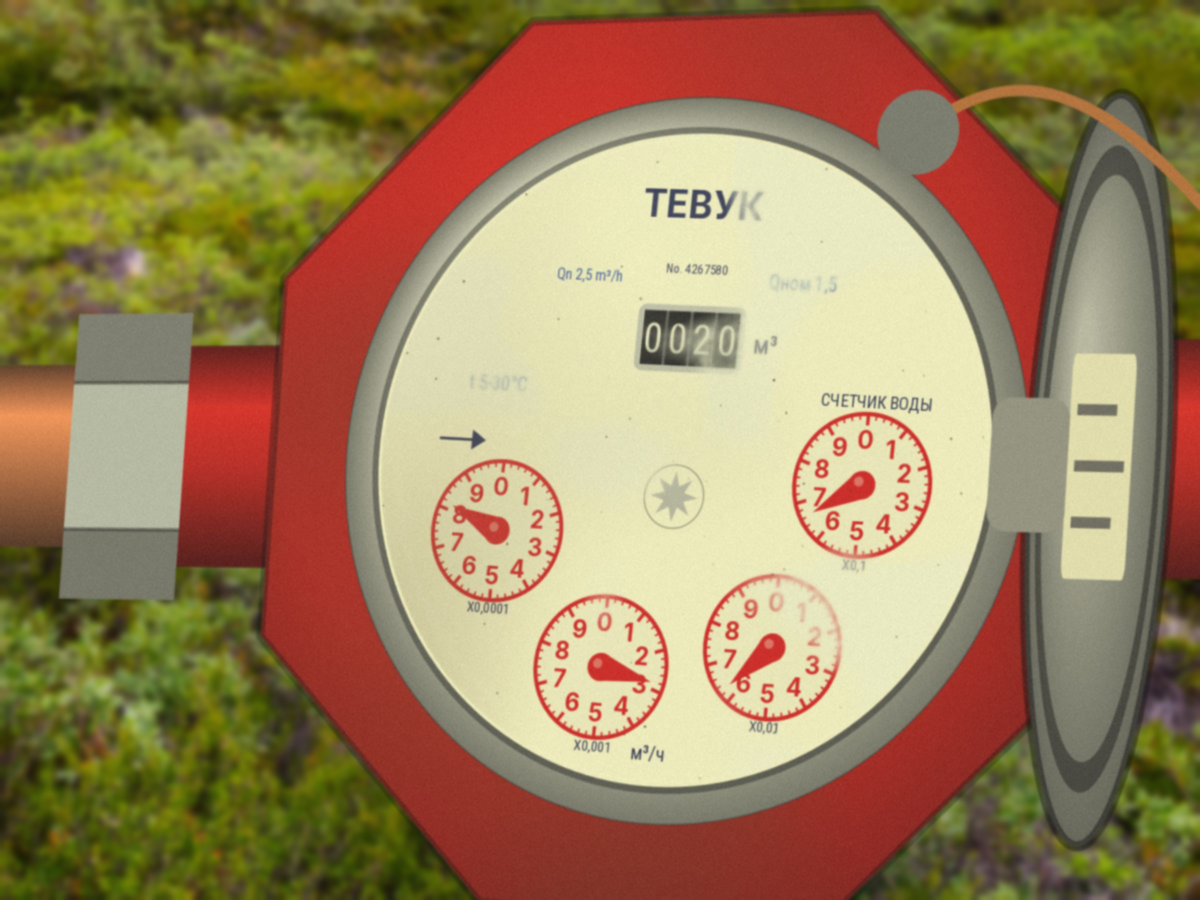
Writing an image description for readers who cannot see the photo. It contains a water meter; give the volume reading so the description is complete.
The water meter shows 20.6628 m³
